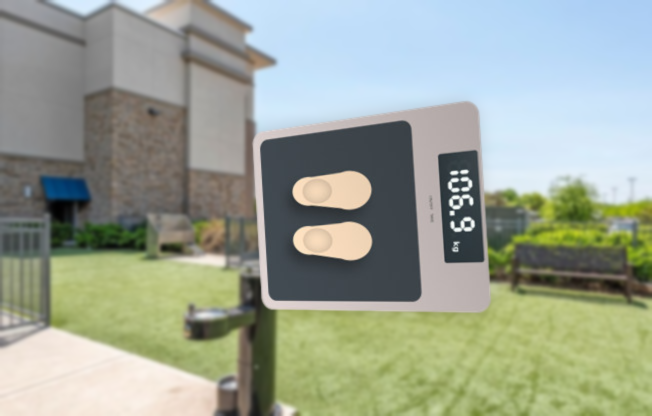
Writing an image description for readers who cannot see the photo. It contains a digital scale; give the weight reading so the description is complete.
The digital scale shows 106.9 kg
